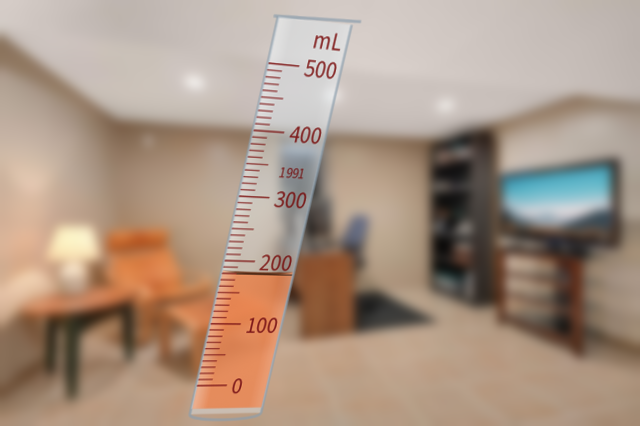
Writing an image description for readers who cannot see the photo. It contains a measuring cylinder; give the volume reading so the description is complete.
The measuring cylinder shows 180 mL
